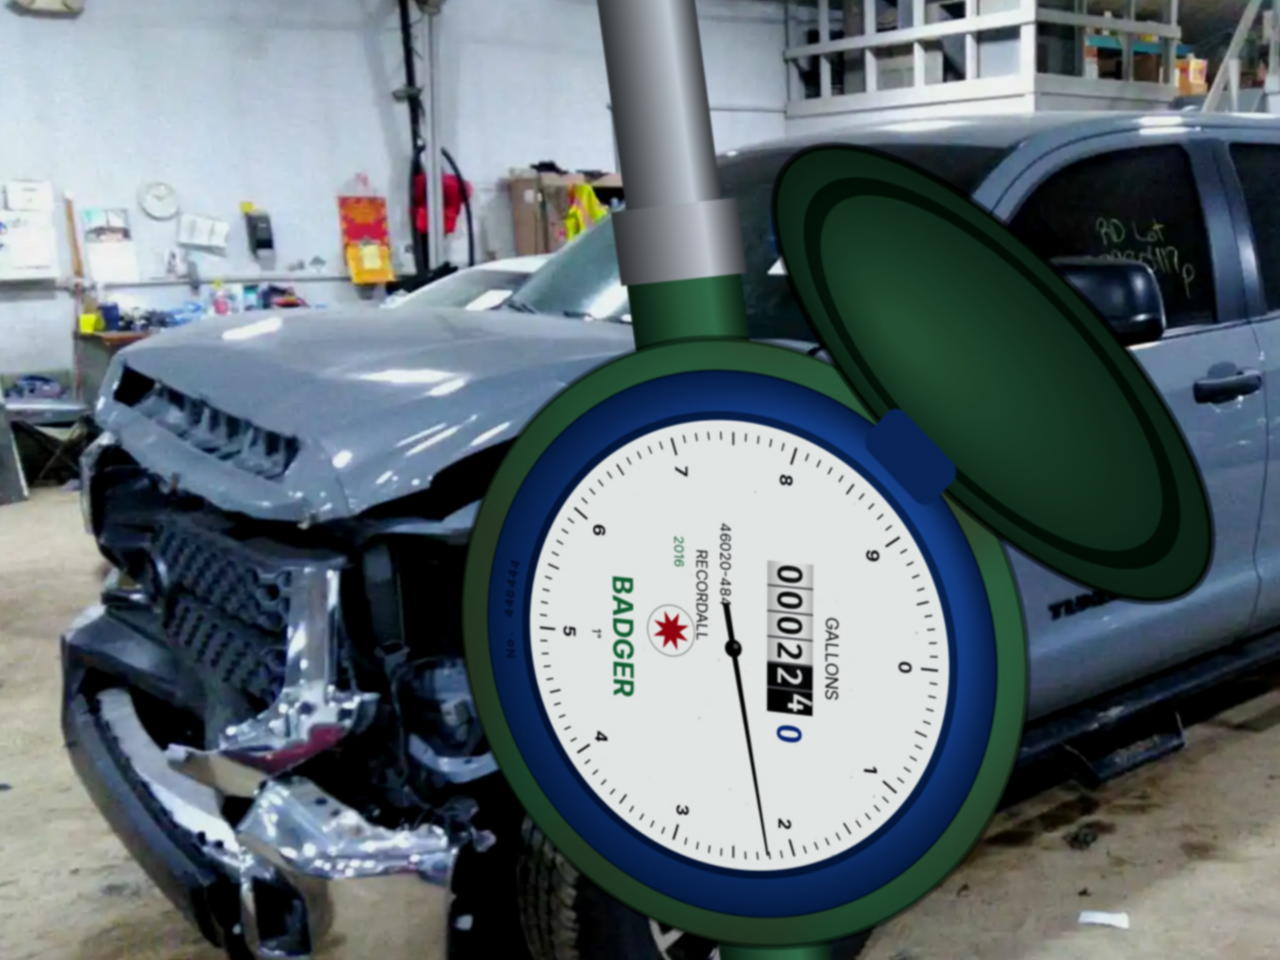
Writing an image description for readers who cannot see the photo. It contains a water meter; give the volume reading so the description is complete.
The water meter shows 2242.2 gal
